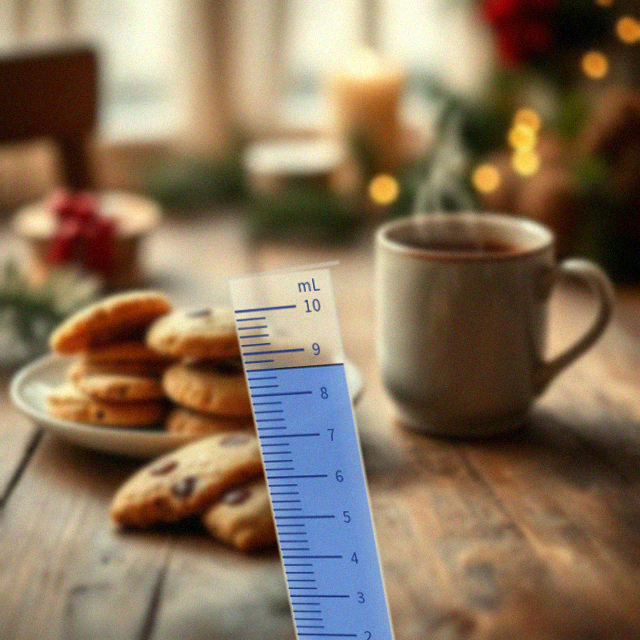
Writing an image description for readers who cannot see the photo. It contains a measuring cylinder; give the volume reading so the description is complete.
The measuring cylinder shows 8.6 mL
